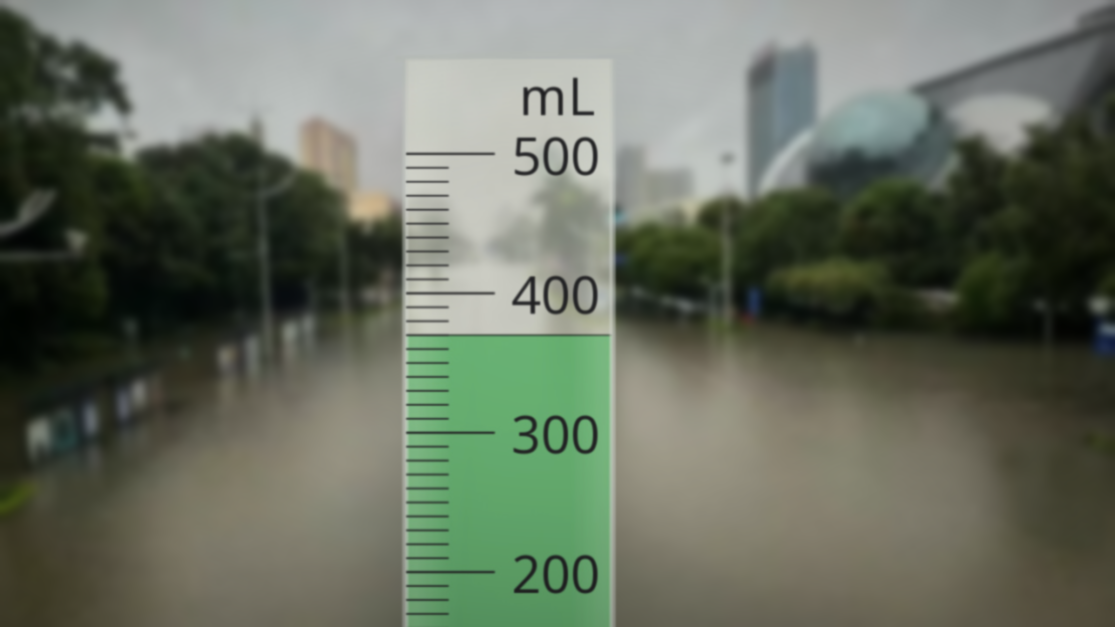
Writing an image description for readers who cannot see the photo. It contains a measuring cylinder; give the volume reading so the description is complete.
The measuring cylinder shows 370 mL
